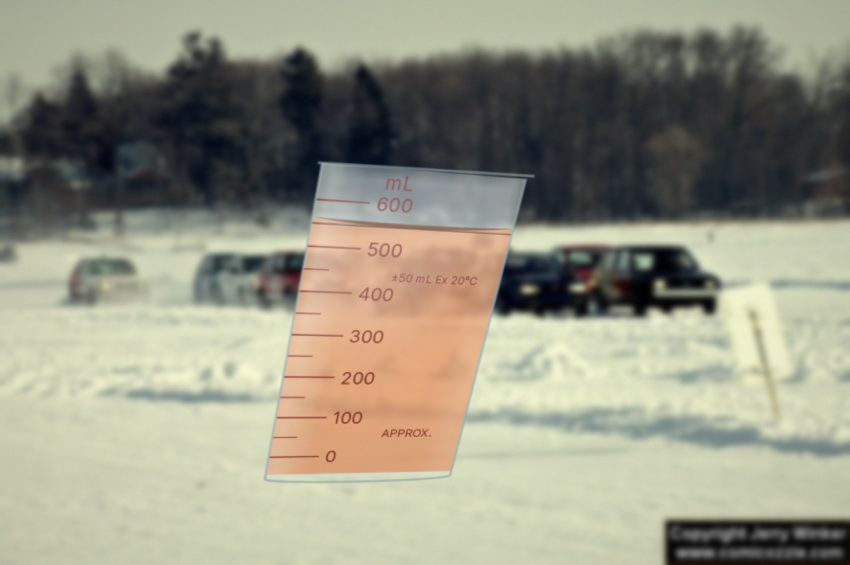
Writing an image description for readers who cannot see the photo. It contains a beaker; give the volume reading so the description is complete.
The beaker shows 550 mL
